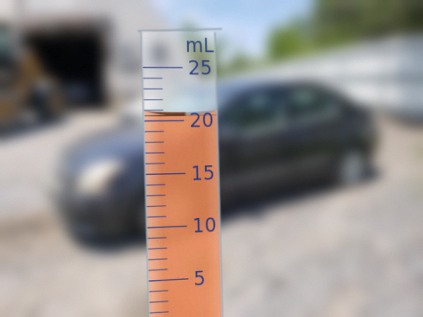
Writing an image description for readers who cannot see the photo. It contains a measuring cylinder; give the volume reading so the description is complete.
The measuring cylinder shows 20.5 mL
